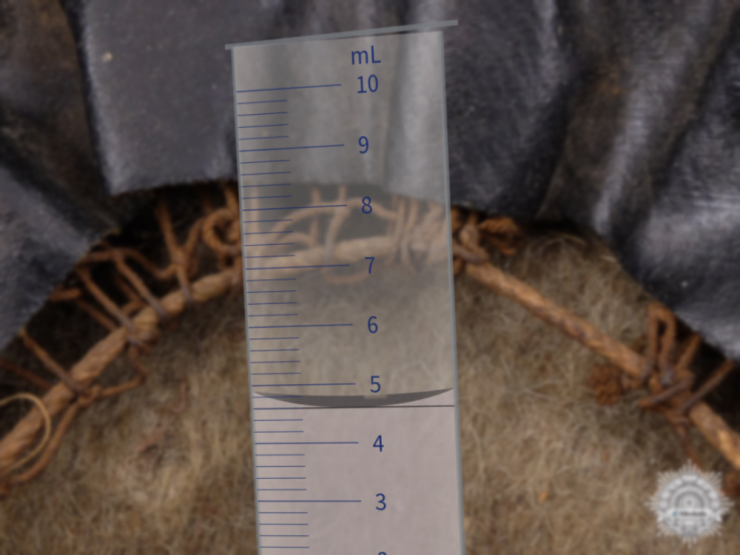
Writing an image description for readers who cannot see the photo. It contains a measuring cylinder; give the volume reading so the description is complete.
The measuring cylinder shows 4.6 mL
